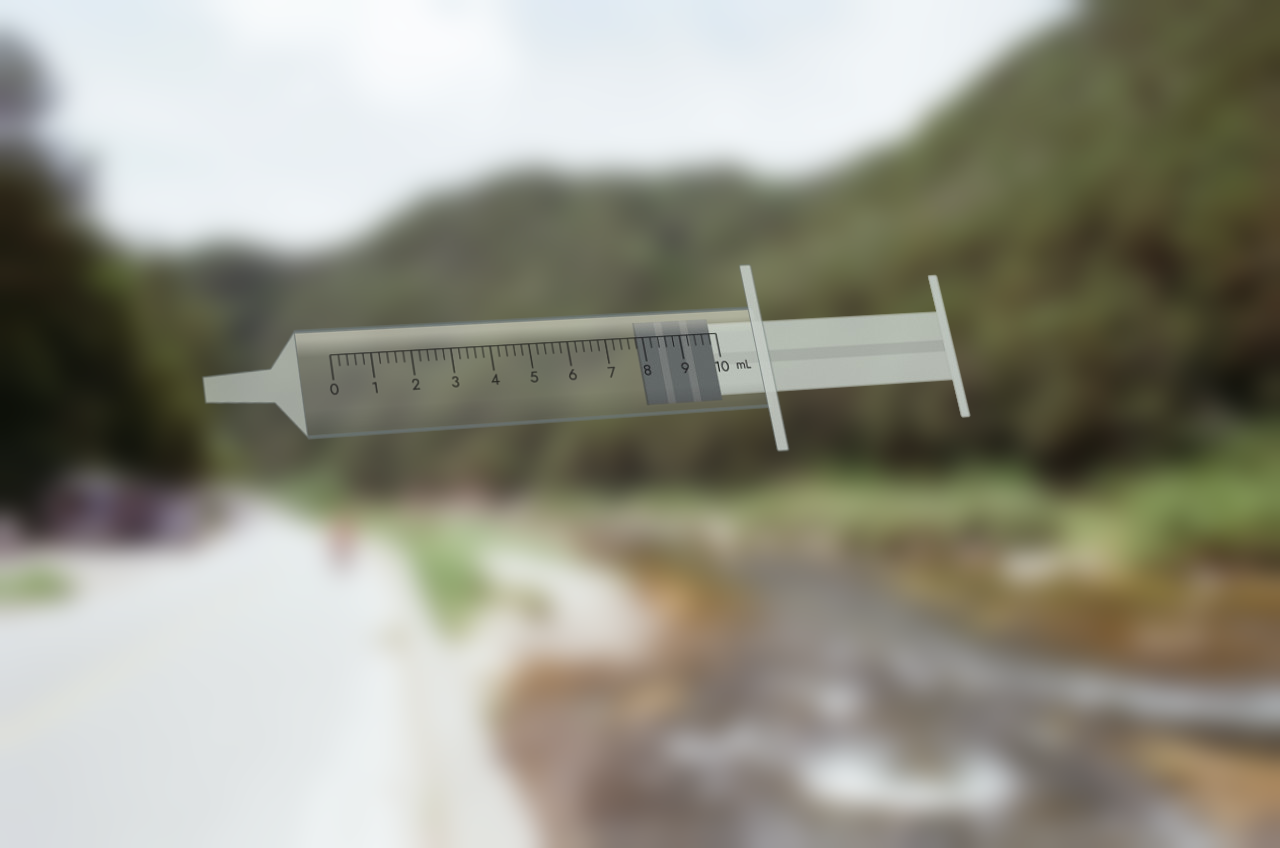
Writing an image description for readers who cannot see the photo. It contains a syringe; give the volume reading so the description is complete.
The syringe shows 7.8 mL
